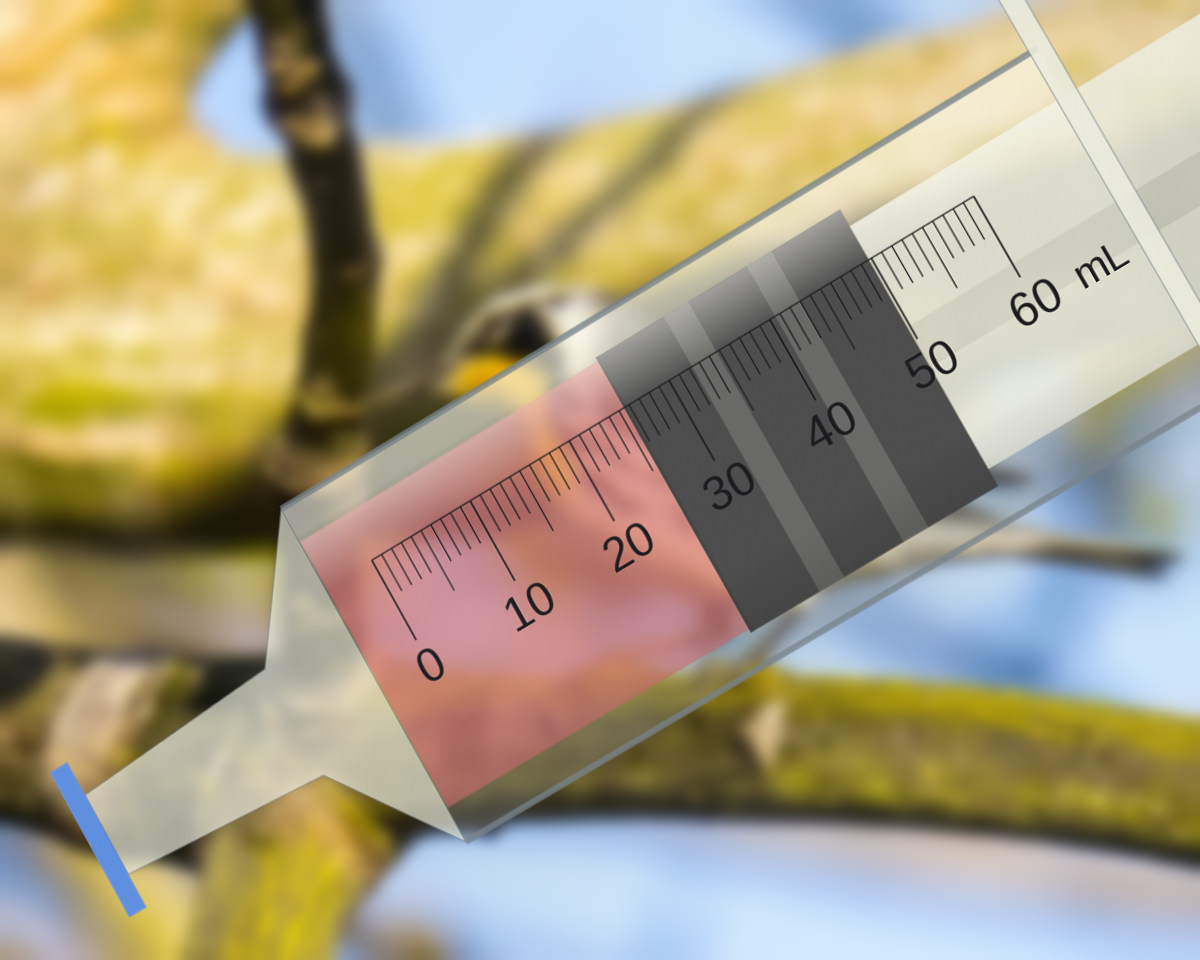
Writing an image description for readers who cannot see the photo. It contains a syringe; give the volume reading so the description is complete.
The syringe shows 25.5 mL
